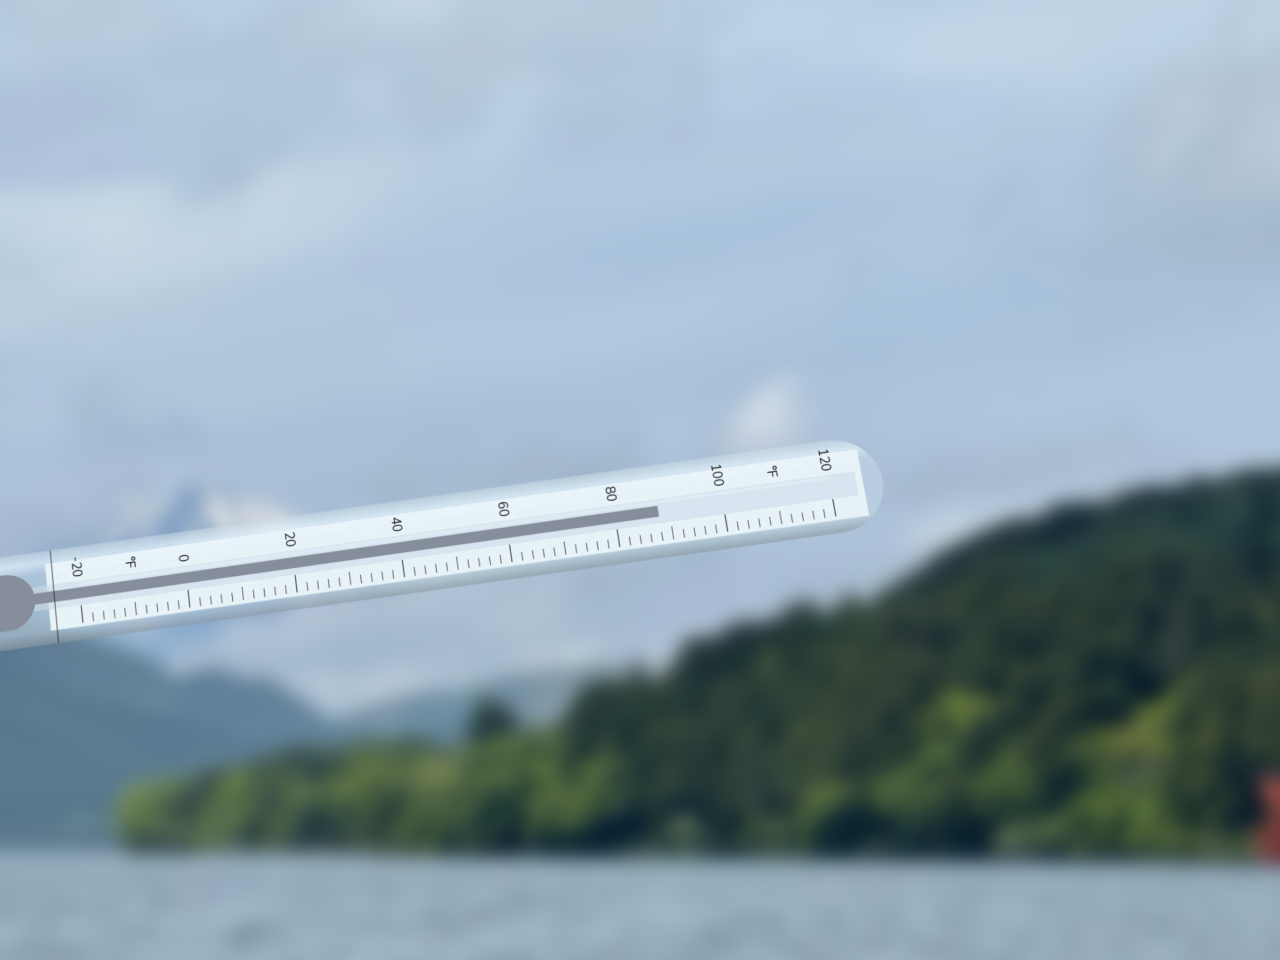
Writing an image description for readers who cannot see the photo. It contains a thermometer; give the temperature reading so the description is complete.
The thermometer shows 88 °F
